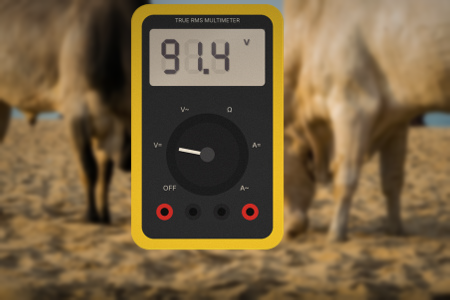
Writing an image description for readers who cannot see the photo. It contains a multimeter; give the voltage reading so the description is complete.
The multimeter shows 91.4 V
